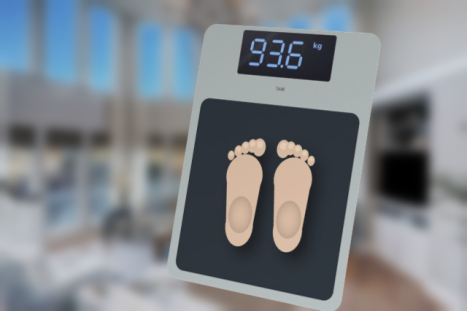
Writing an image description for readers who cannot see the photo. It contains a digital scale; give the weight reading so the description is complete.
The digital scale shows 93.6 kg
